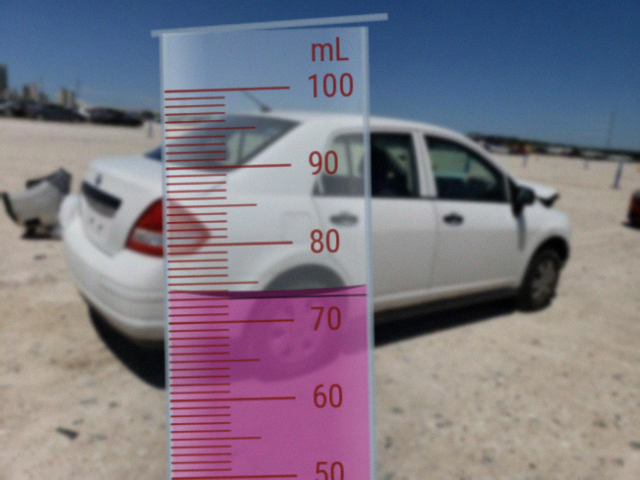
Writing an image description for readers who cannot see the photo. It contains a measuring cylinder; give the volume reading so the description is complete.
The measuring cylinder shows 73 mL
